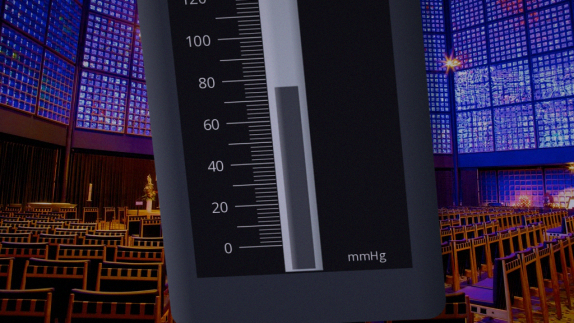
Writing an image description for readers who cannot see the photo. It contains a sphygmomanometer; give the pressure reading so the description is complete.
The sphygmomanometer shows 76 mmHg
